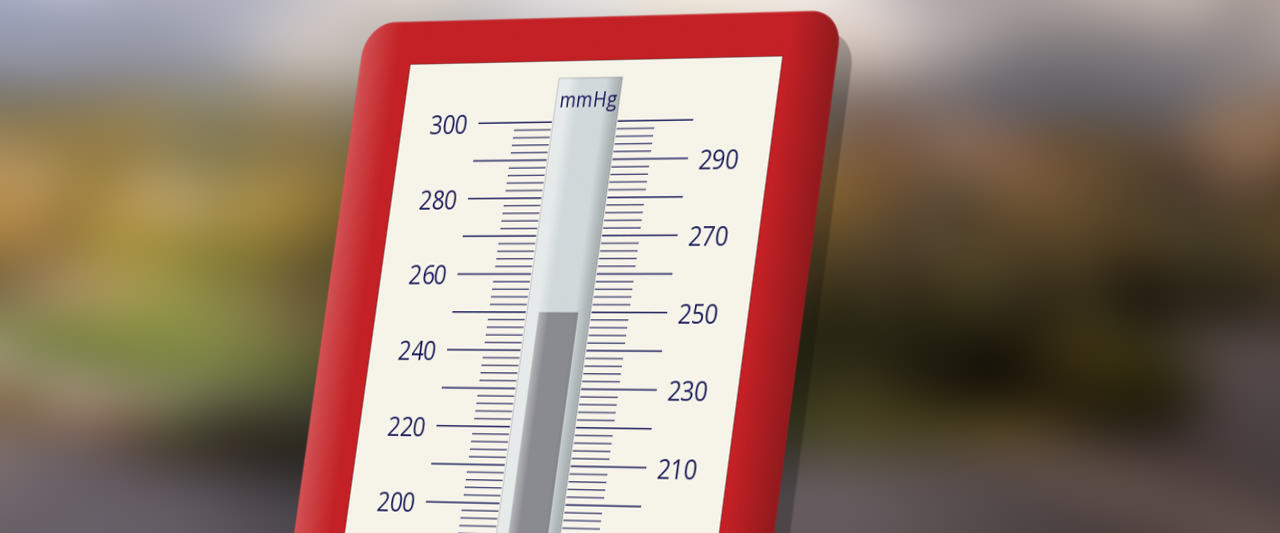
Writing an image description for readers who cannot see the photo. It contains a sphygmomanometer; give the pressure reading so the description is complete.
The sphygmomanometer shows 250 mmHg
